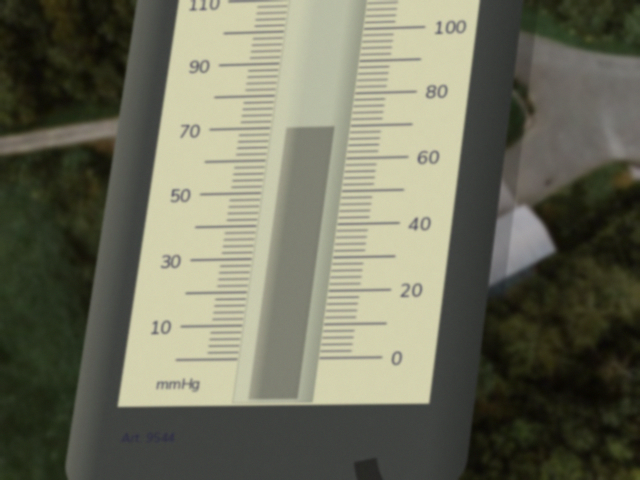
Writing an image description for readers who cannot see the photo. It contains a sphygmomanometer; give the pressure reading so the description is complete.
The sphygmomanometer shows 70 mmHg
